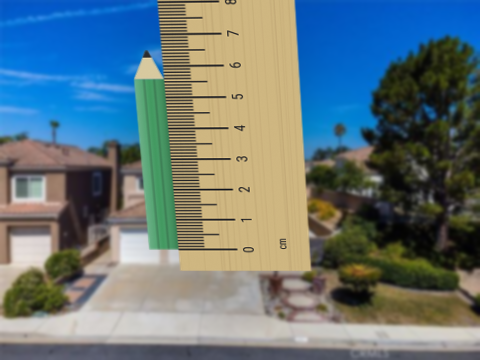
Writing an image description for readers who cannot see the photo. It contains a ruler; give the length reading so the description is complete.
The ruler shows 6.5 cm
